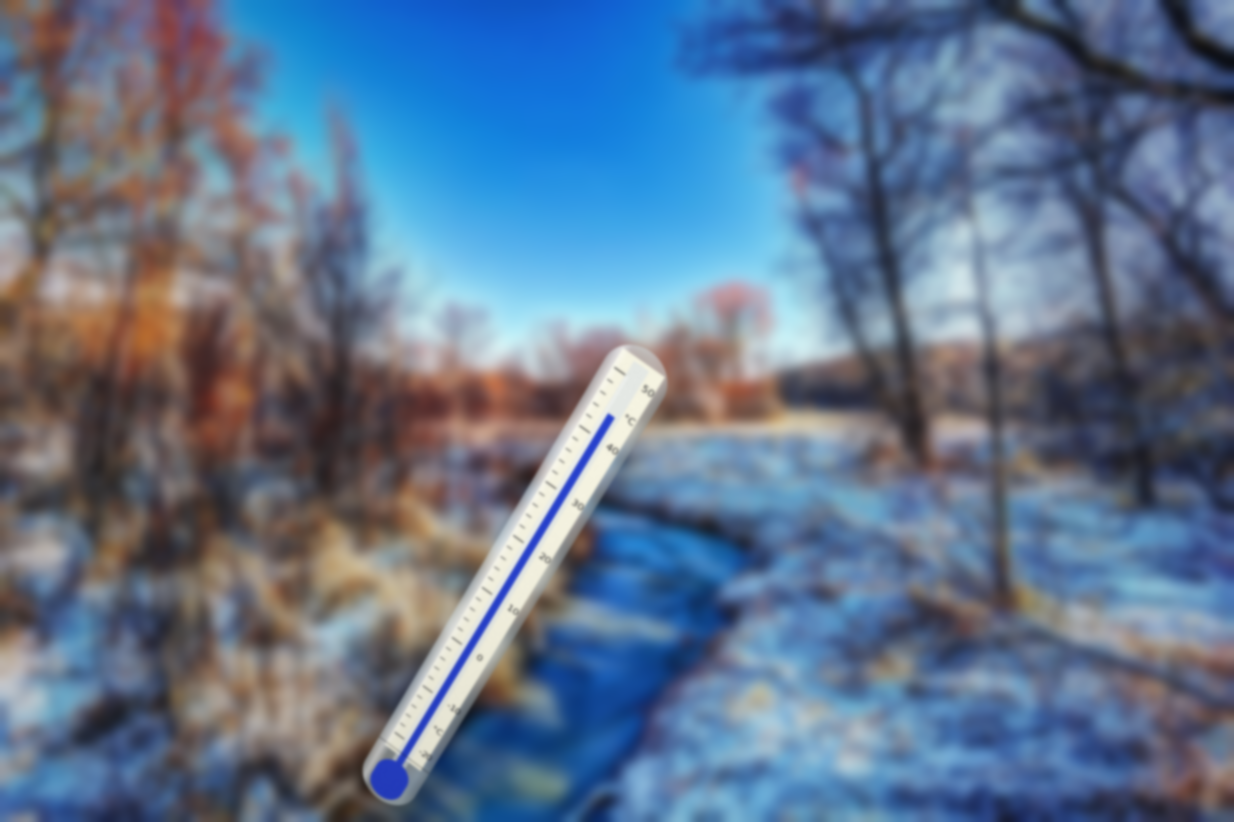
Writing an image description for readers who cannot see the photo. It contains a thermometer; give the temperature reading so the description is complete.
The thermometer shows 44 °C
